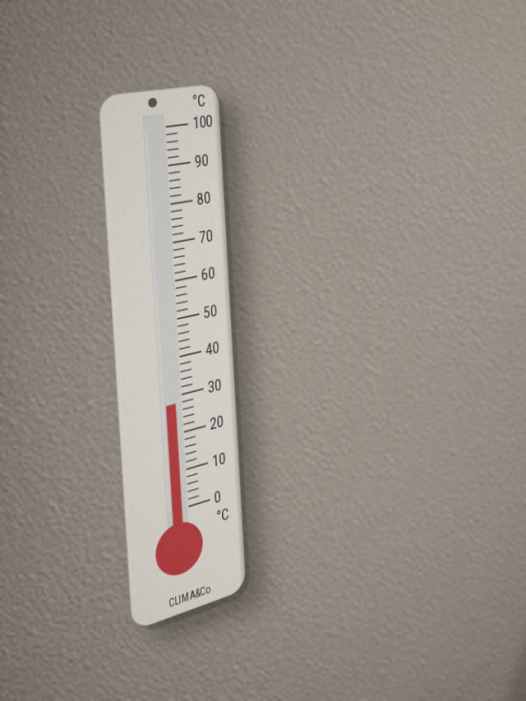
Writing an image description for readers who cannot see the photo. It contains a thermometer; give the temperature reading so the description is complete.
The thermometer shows 28 °C
